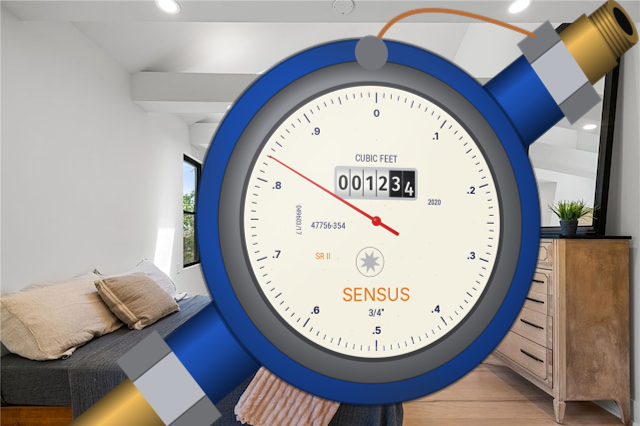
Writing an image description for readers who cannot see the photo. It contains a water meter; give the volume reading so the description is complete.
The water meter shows 1233.83 ft³
